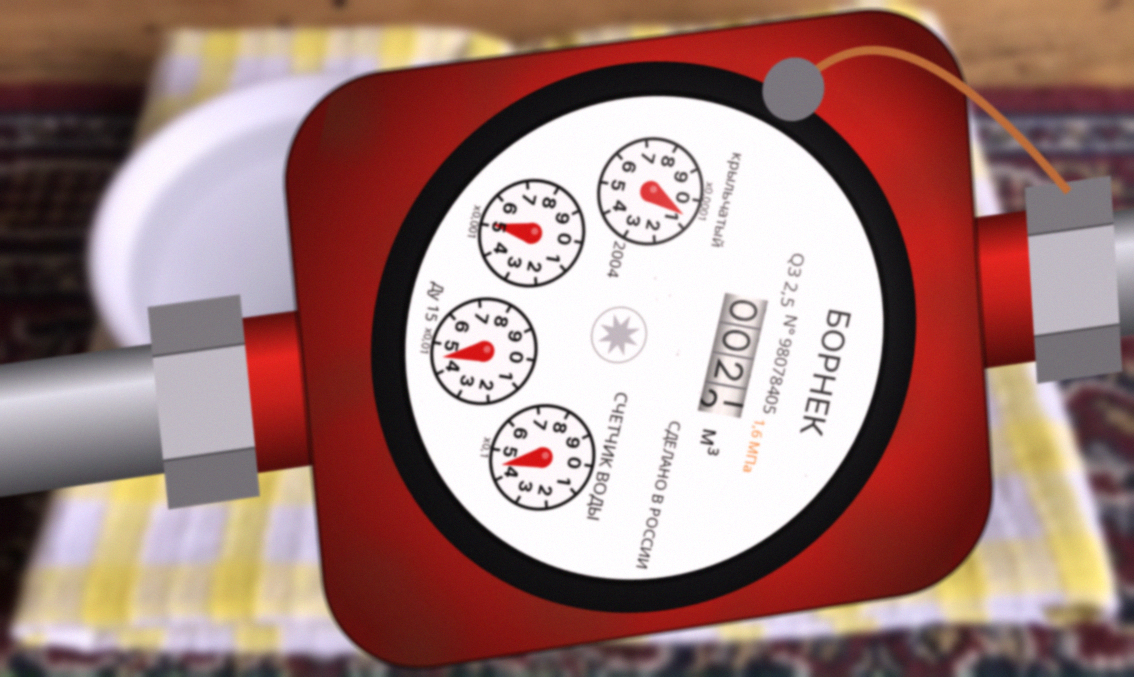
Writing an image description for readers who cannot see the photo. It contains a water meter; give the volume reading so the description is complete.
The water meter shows 21.4450 m³
